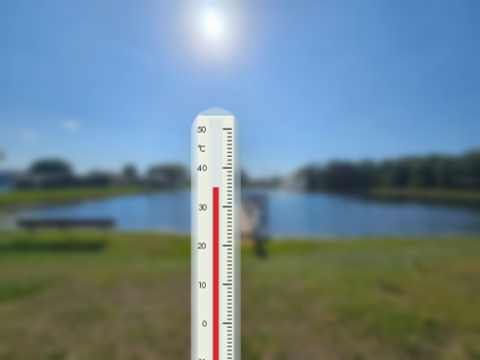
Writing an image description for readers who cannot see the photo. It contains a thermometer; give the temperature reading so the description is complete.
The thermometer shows 35 °C
